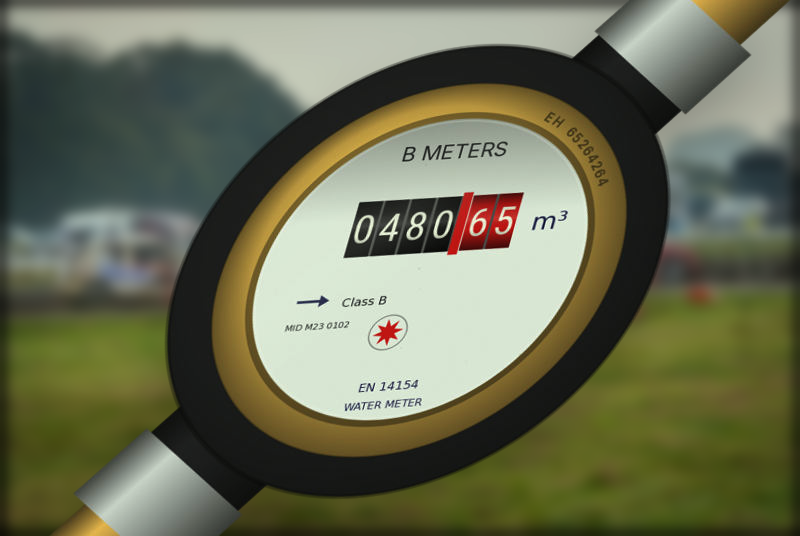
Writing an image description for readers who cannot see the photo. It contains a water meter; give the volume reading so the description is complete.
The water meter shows 480.65 m³
